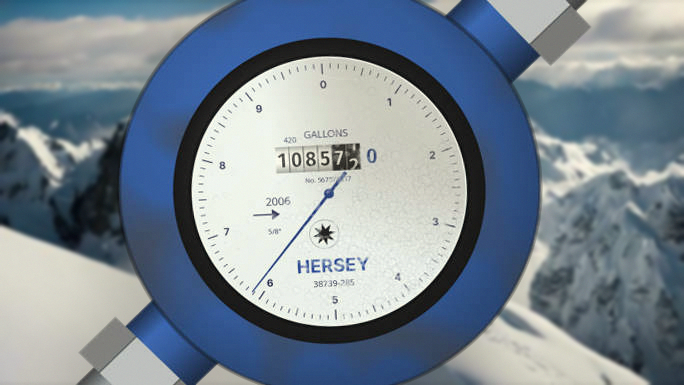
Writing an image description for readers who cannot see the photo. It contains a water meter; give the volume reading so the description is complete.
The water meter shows 1085716.1 gal
